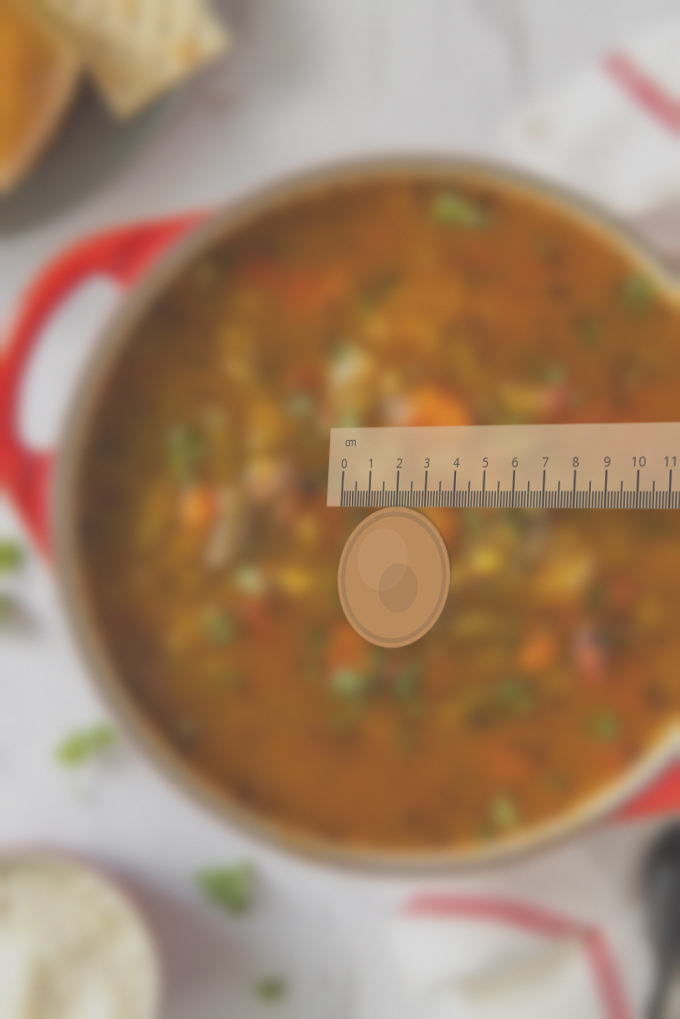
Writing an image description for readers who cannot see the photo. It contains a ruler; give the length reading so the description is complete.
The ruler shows 4 cm
